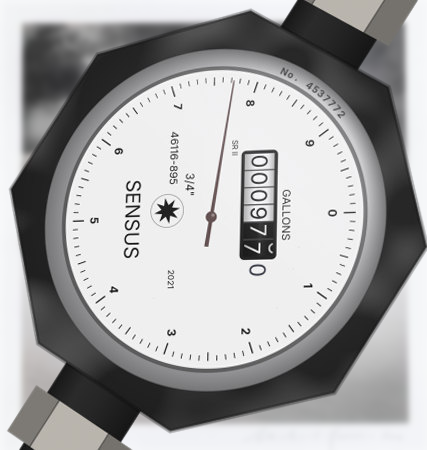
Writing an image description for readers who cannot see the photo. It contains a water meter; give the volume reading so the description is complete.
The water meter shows 9767.7 gal
